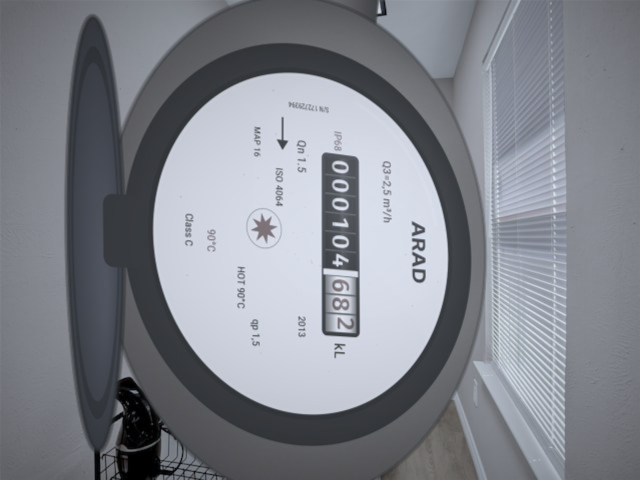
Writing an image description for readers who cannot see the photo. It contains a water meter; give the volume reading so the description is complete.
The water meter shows 104.682 kL
